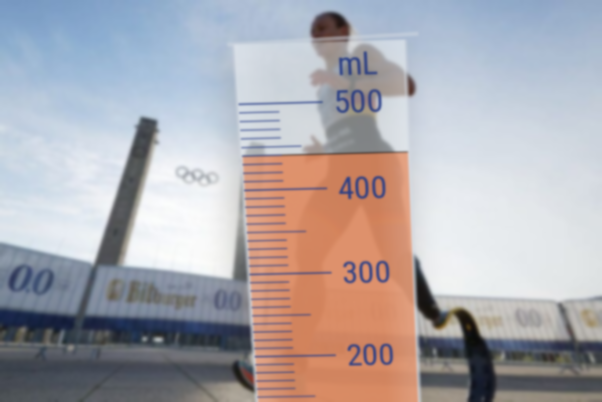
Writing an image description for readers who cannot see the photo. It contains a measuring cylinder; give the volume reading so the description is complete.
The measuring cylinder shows 440 mL
